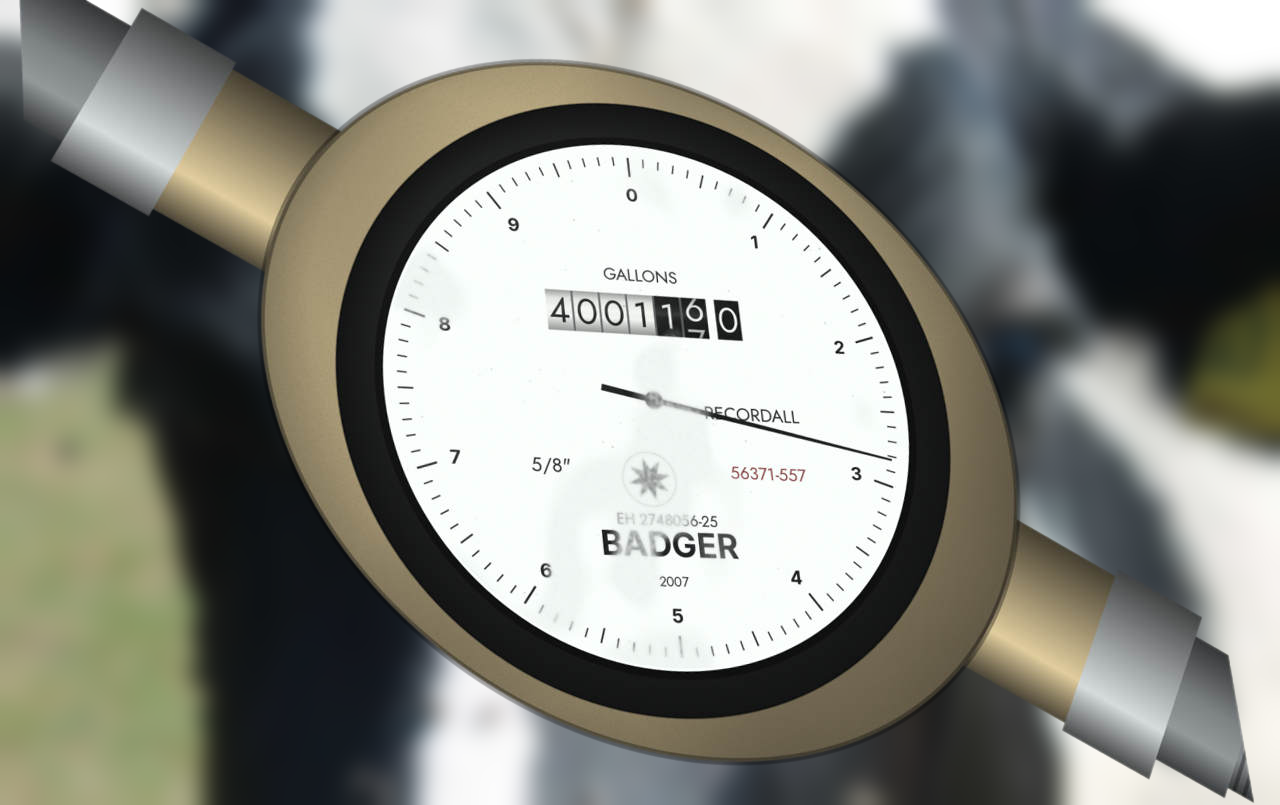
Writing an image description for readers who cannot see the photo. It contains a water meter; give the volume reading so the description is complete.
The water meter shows 4001162.8 gal
